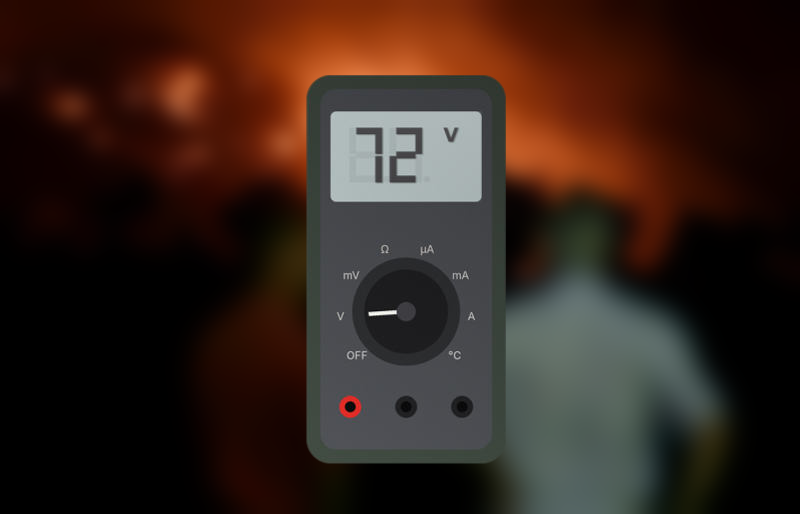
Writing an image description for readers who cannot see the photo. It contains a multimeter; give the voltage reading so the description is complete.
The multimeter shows 72 V
